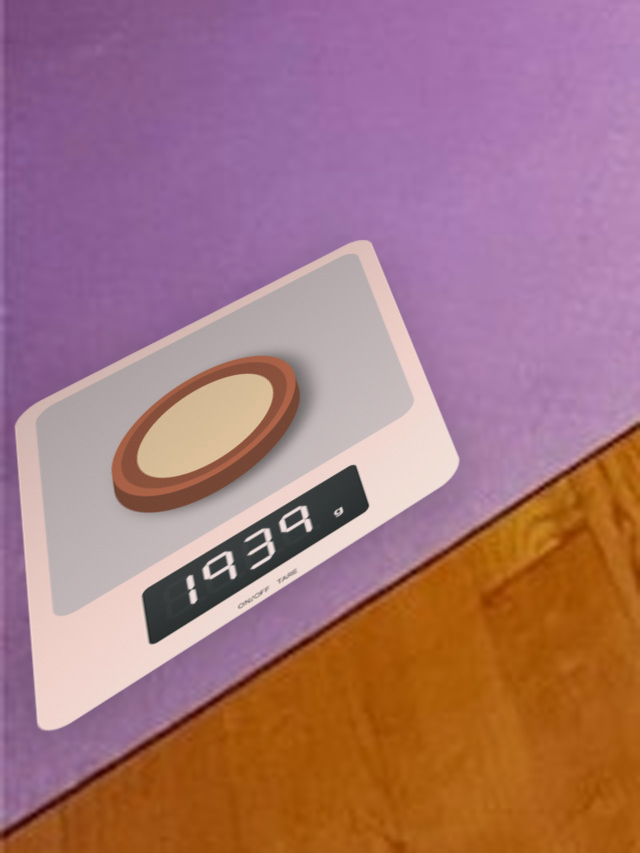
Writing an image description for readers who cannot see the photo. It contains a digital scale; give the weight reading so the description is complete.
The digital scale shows 1939 g
